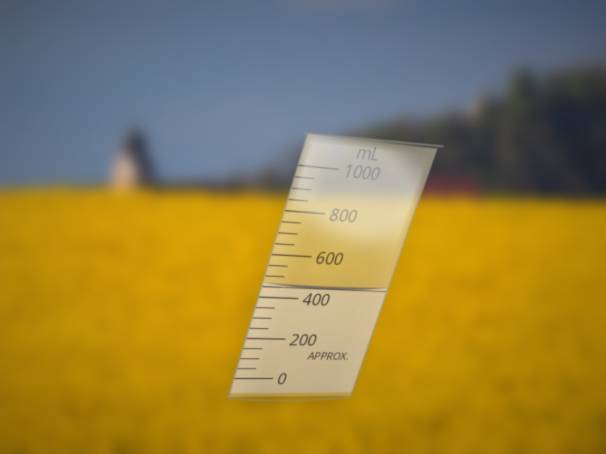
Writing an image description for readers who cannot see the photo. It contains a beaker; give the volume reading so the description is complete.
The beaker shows 450 mL
